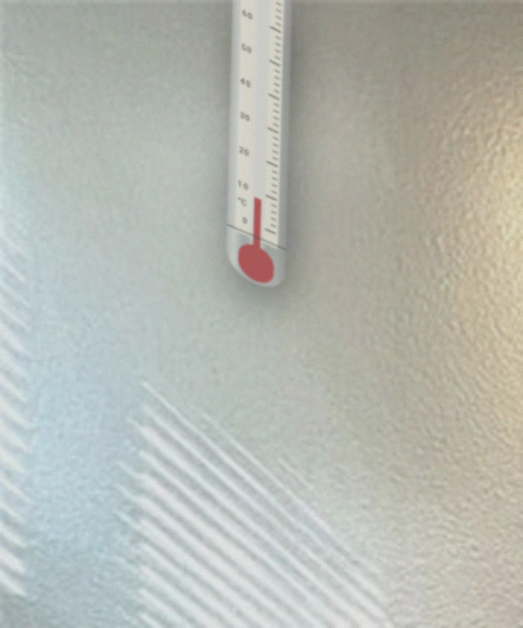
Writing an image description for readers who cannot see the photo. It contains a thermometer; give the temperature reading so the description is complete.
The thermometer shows 8 °C
